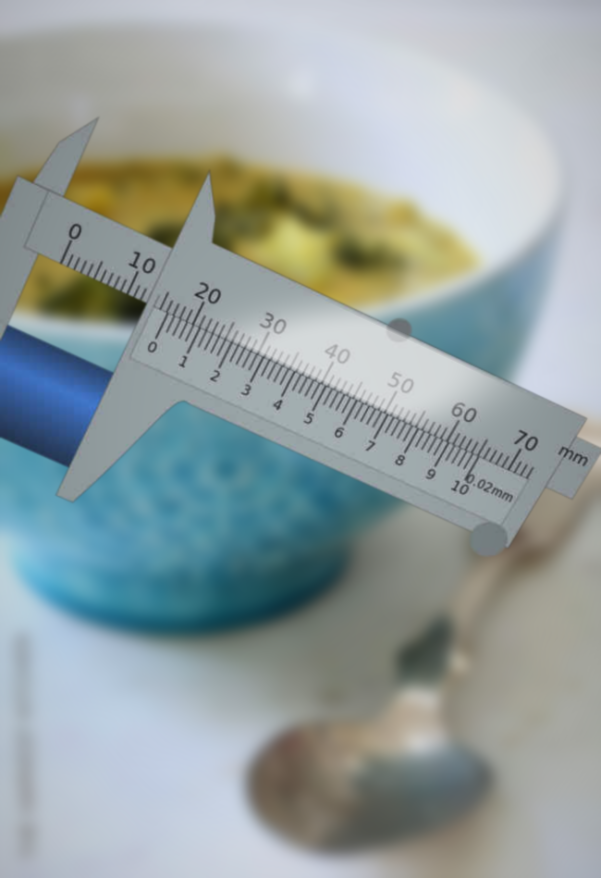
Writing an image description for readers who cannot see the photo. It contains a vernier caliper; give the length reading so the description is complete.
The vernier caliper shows 16.2 mm
